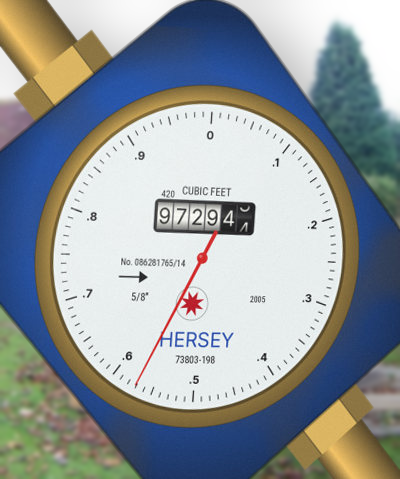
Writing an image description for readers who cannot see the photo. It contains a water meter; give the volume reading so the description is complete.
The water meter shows 972943.57 ft³
